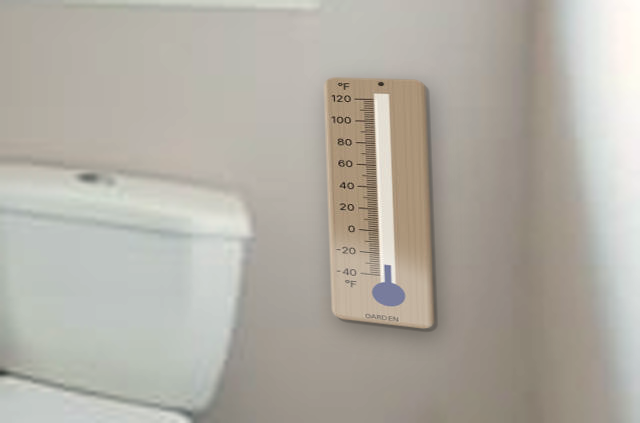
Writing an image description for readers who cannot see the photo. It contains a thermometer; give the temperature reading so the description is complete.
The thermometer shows -30 °F
